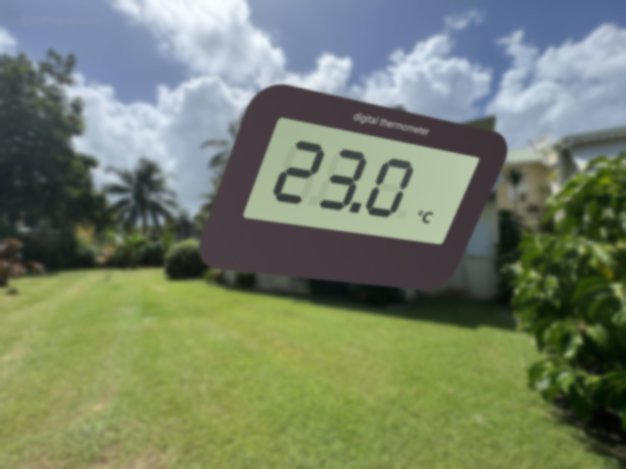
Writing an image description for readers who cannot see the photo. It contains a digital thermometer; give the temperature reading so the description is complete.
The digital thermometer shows 23.0 °C
